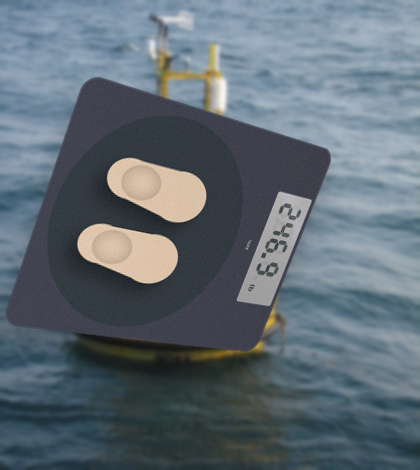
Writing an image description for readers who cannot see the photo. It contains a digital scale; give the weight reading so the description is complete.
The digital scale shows 246.9 lb
